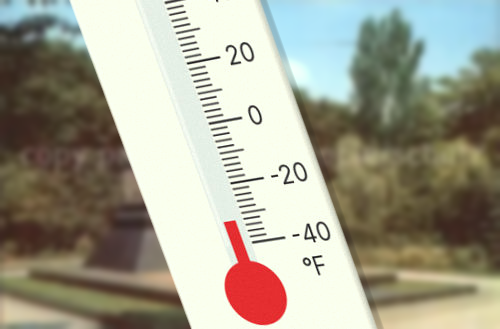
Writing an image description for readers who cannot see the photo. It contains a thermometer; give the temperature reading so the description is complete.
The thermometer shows -32 °F
